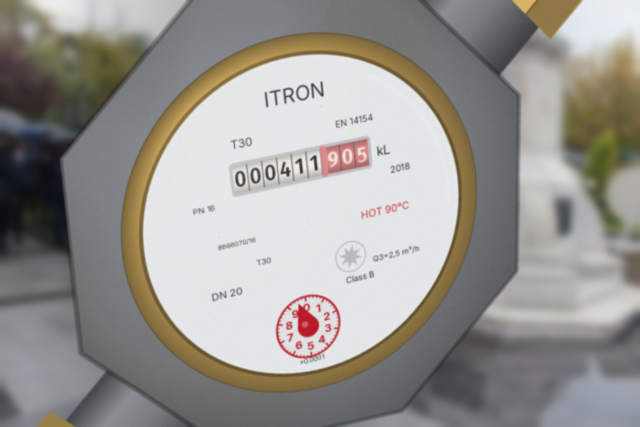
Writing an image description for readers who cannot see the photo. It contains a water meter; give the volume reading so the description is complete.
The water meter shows 411.9049 kL
